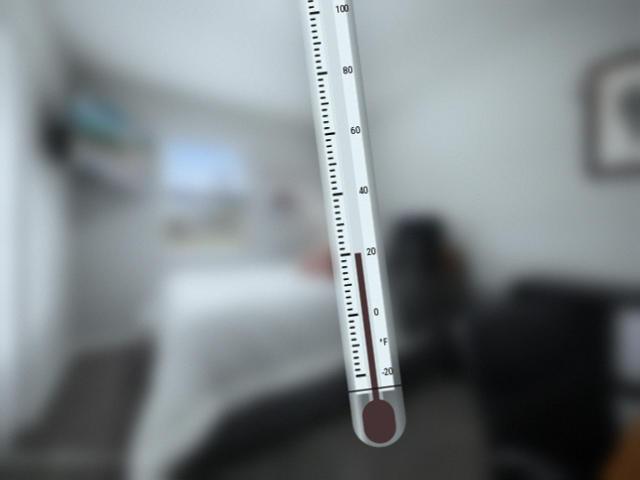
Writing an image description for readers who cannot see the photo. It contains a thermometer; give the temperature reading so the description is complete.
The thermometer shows 20 °F
